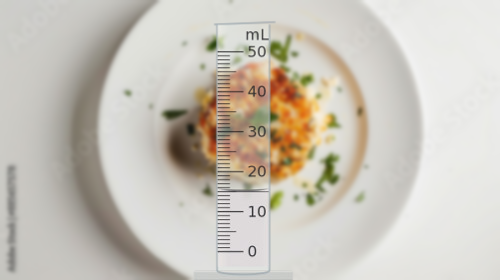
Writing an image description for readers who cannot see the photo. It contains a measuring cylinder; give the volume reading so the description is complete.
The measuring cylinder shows 15 mL
